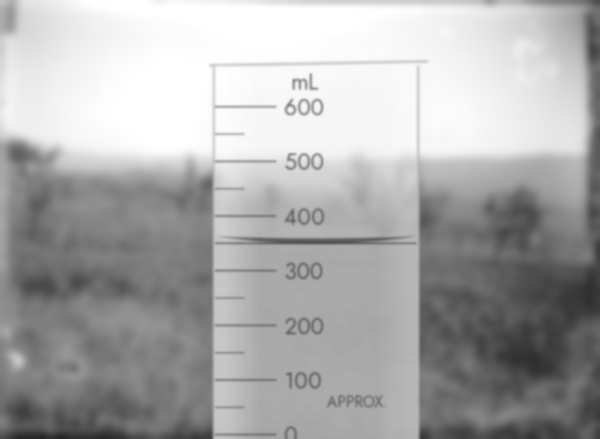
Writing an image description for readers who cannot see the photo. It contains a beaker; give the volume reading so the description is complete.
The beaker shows 350 mL
